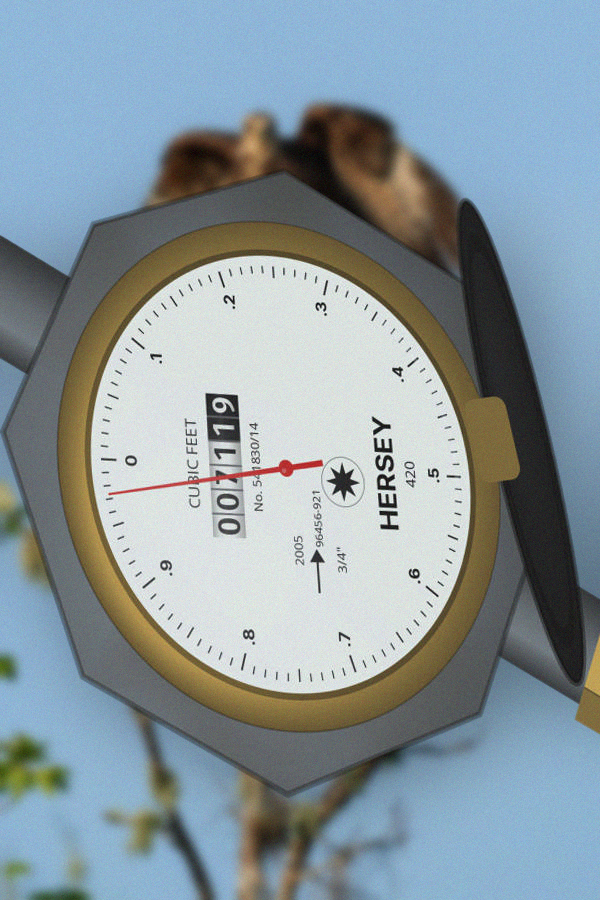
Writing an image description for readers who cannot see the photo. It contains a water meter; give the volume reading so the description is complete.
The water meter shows 7118.97 ft³
